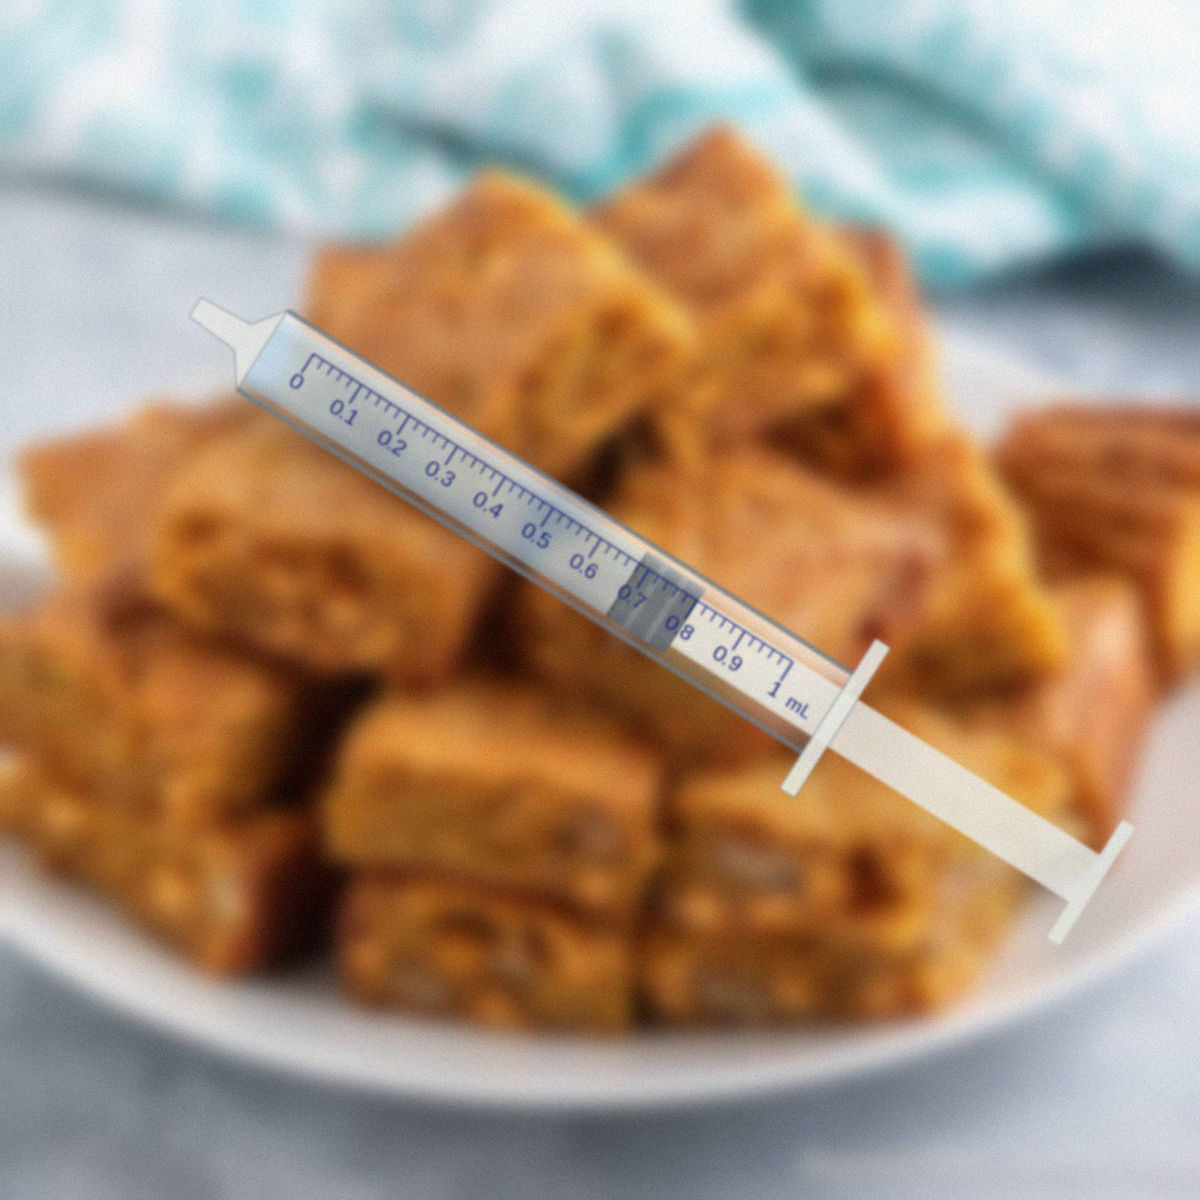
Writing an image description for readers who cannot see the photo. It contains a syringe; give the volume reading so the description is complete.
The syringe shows 0.68 mL
